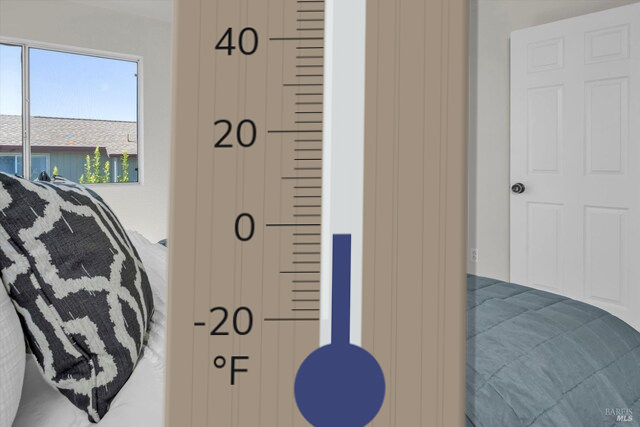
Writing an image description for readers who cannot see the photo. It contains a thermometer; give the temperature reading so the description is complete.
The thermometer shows -2 °F
